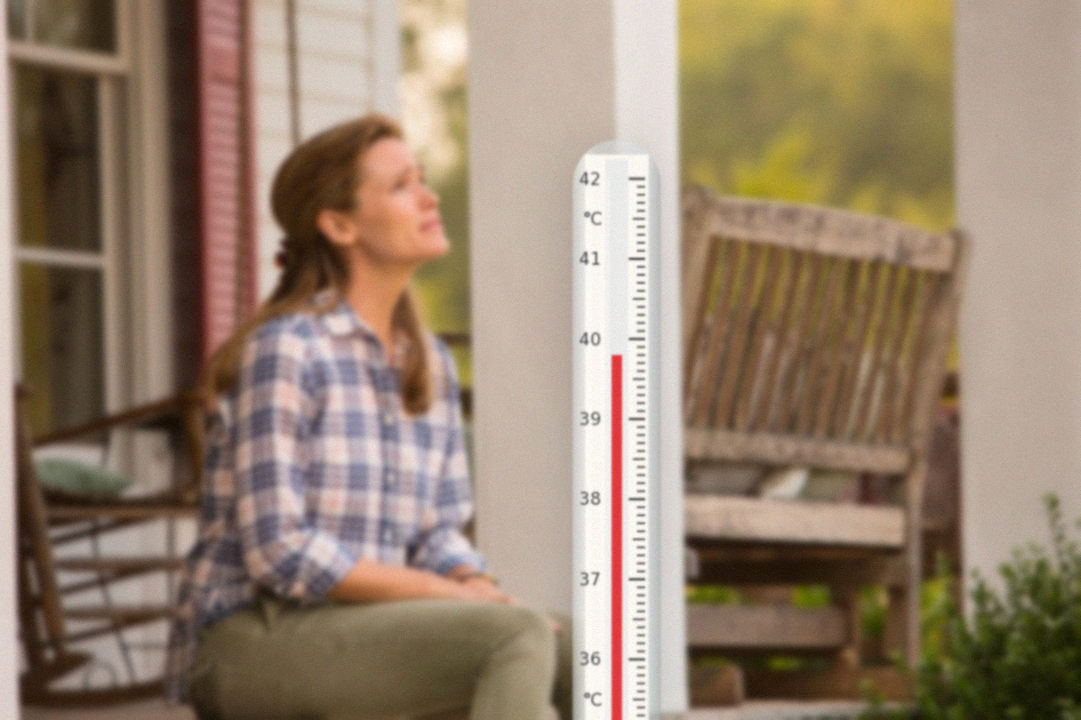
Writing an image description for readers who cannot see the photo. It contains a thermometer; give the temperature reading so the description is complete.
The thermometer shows 39.8 °C
